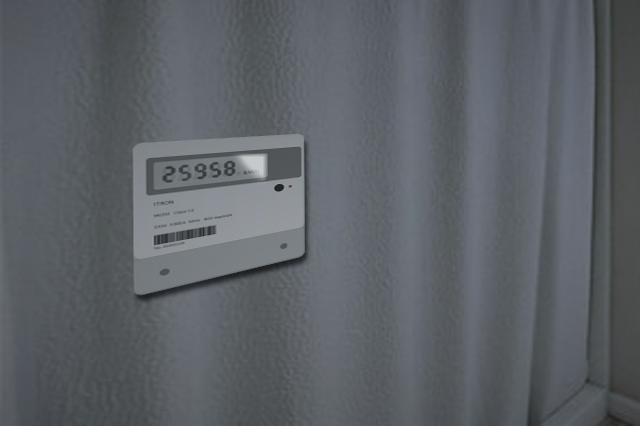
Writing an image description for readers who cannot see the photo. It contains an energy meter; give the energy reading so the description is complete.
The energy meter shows 25958 kWh
